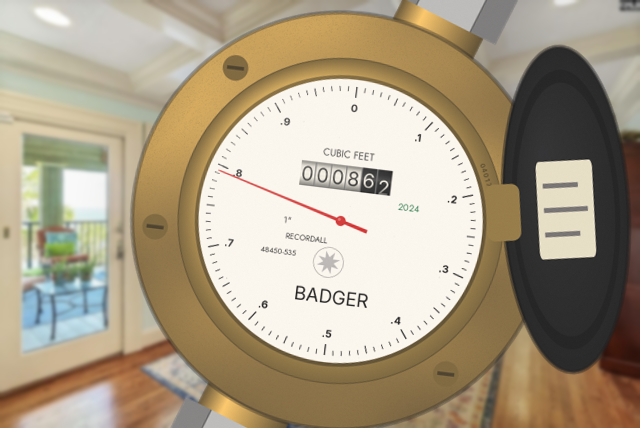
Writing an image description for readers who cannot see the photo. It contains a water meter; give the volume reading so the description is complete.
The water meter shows 861.79 ft³
